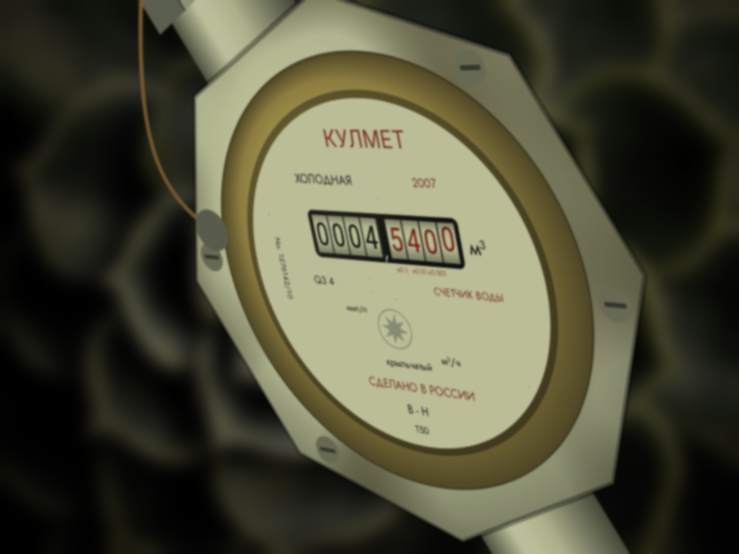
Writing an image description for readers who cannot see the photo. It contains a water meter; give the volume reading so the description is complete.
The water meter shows 4.5400 m³
